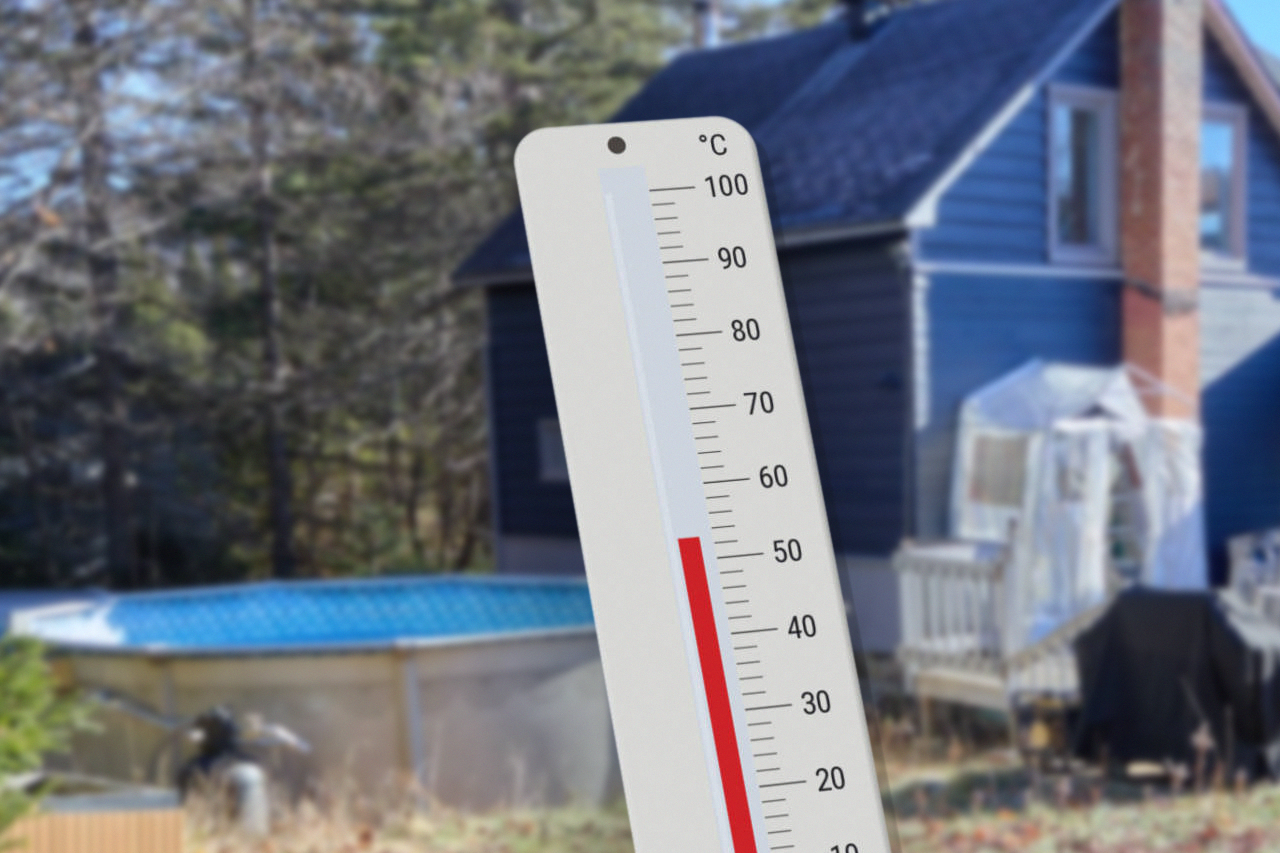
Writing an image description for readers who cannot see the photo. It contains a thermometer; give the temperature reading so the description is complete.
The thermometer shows 53 °C
